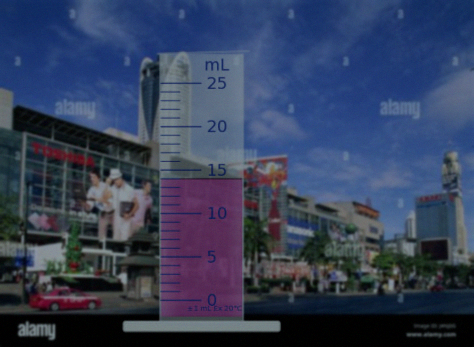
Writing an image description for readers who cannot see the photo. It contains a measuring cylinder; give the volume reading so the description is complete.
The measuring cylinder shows 14 mL
